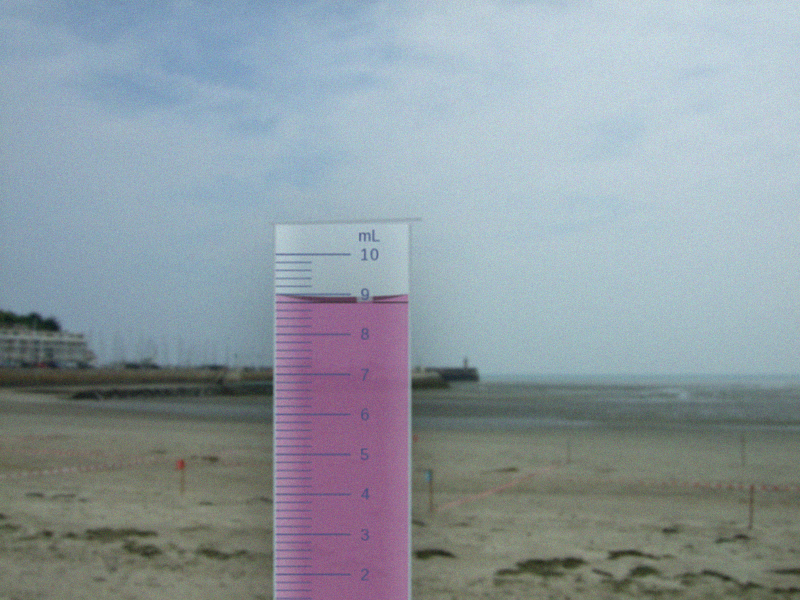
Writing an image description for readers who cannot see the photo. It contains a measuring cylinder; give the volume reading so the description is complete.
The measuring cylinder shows 8.8 mL
